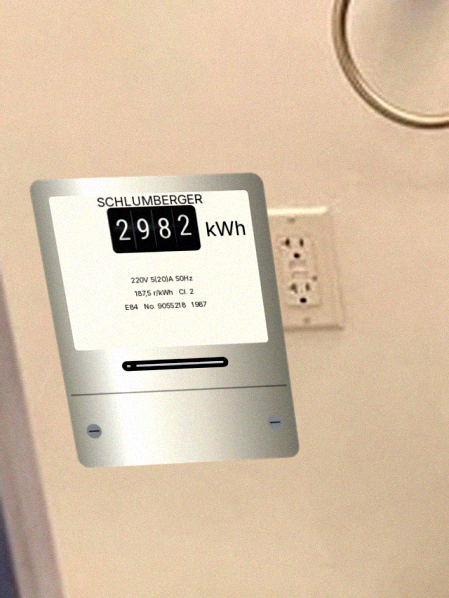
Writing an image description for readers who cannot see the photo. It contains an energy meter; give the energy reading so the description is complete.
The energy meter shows 2982 kWh
